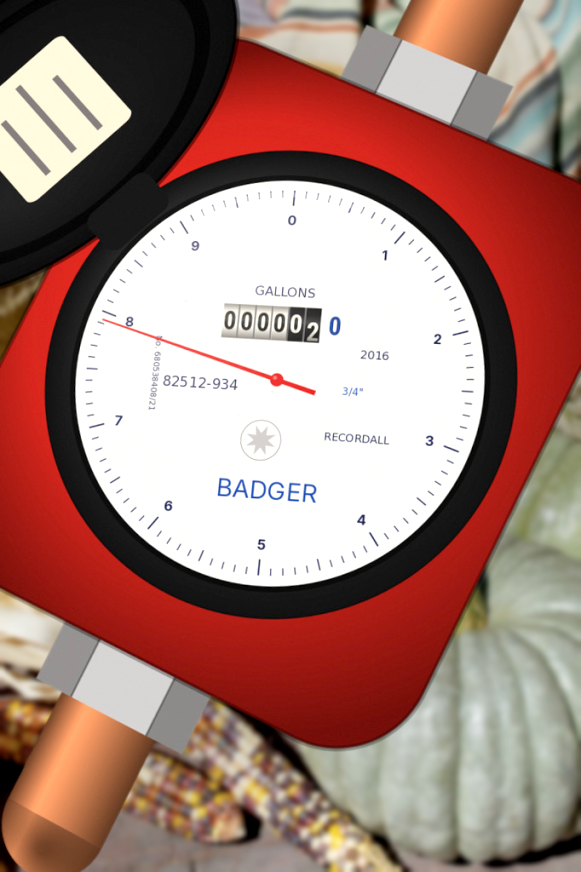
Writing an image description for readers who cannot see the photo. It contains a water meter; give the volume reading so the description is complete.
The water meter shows 17.9 gal
